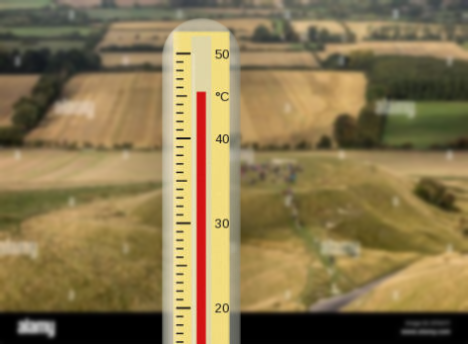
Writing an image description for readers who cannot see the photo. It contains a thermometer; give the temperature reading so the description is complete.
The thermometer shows 45.5 °C
